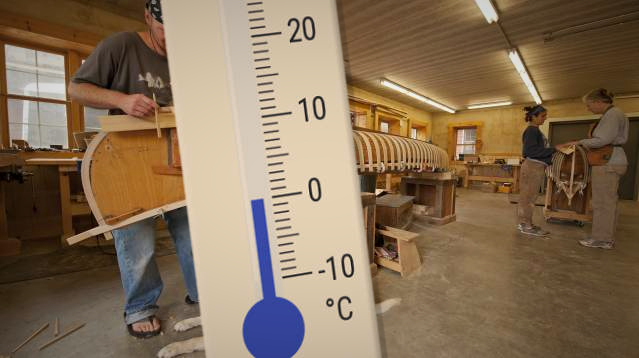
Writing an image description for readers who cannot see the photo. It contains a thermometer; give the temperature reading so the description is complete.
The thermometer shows 0 °C
